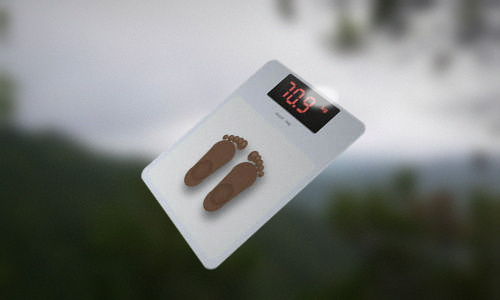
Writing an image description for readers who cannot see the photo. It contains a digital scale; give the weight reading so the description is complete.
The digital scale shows 70.9 kg
